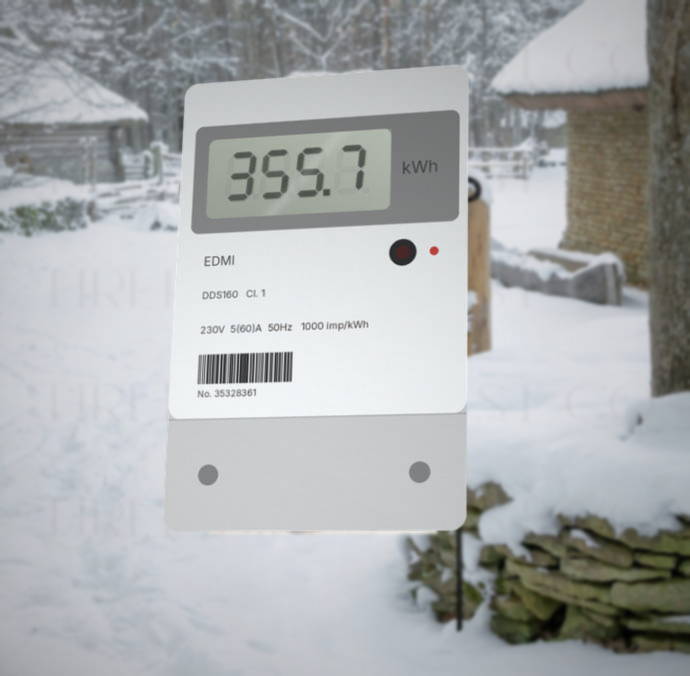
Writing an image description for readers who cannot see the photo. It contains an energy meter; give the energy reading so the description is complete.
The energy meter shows 355.7 kWh
